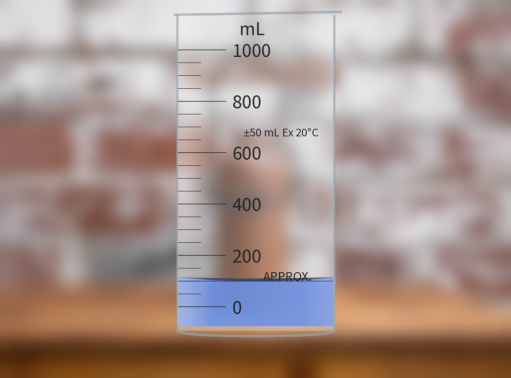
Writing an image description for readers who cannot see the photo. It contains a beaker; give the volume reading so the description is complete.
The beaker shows 100 mL
